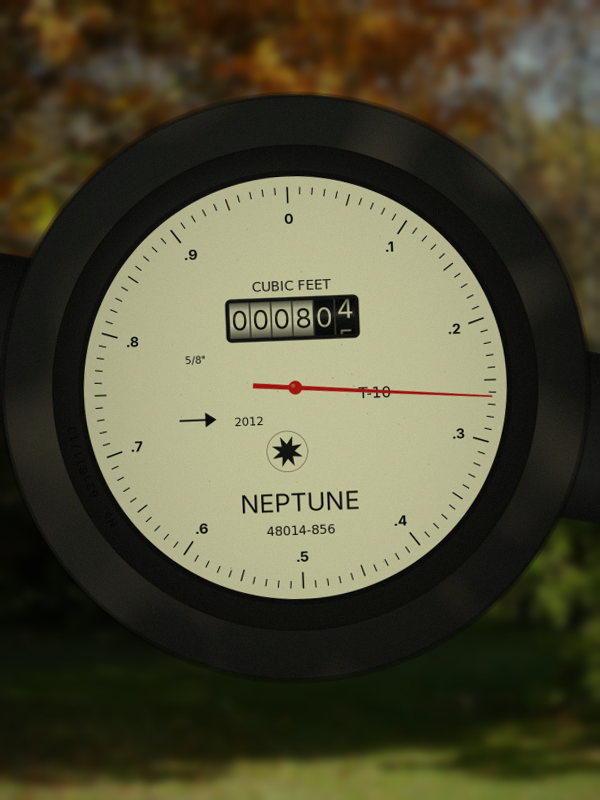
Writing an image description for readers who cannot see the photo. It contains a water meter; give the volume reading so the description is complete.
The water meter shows 804.26 ft³
